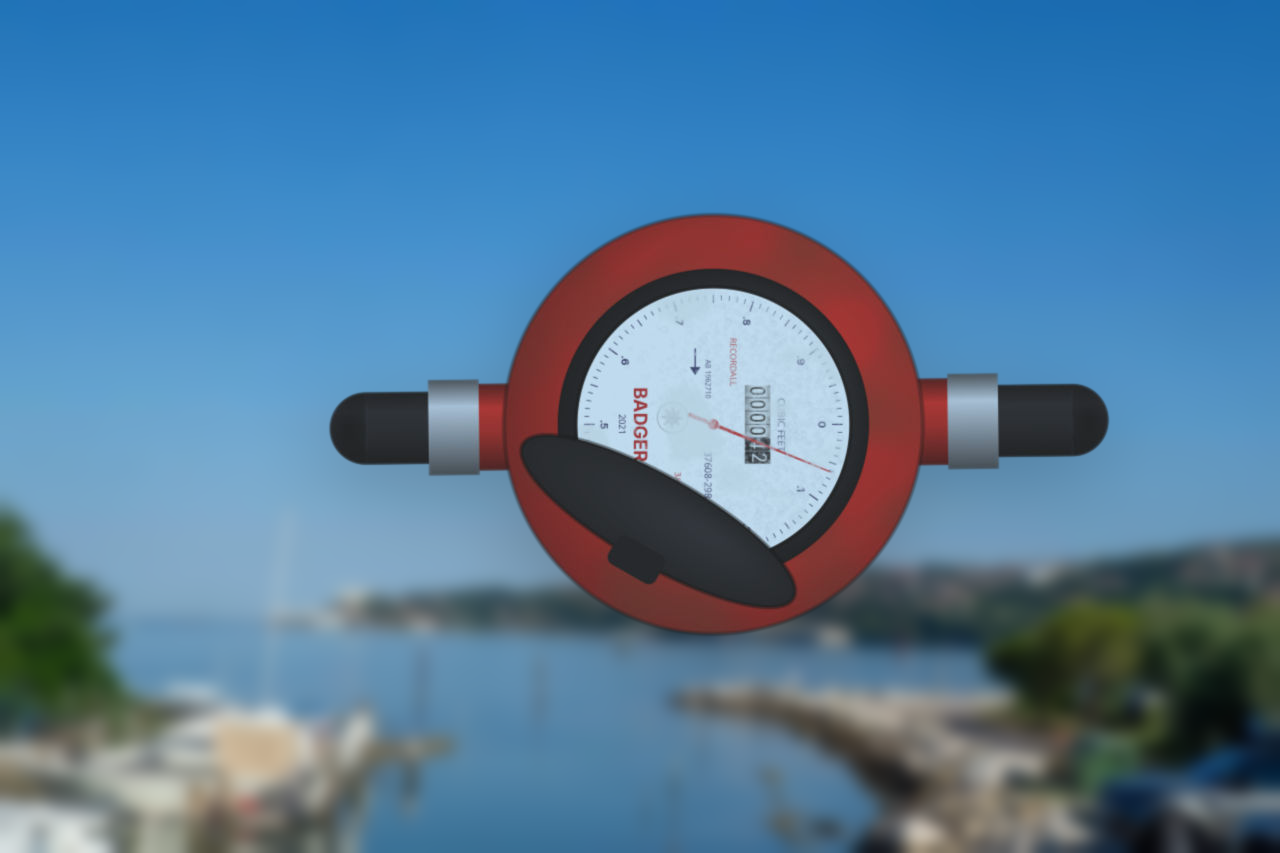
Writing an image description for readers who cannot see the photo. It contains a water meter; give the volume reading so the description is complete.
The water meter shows 42.06 ft³
